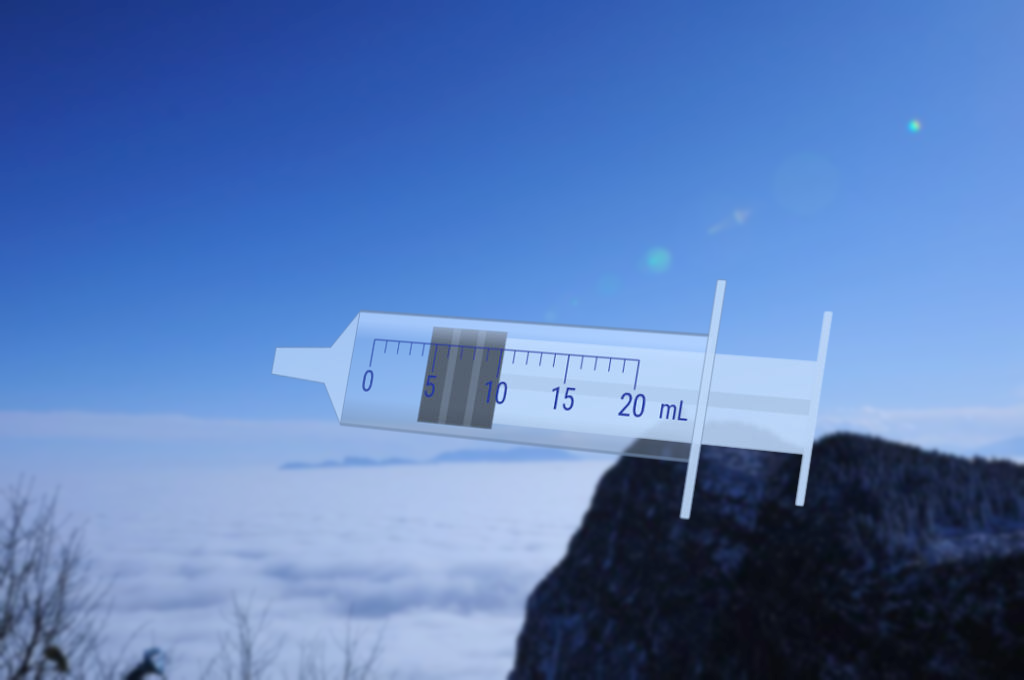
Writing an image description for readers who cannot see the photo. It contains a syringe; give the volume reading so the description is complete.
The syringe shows 4.5 mL
